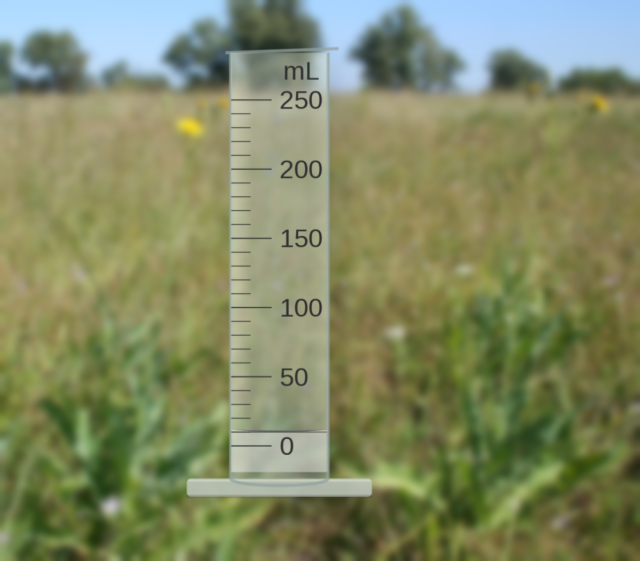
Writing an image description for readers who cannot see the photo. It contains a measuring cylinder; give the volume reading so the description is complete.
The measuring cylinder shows 10 mL
